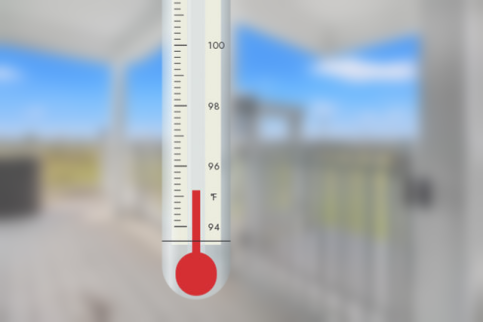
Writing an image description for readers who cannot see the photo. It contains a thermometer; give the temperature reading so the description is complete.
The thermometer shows 95.2 °F
